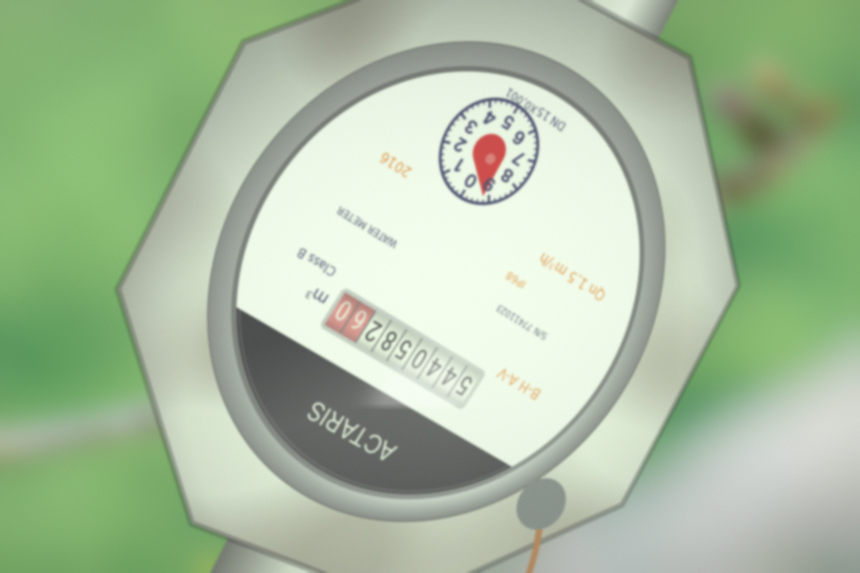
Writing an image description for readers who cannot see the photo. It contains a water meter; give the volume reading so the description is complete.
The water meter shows 5440582.599 m³
